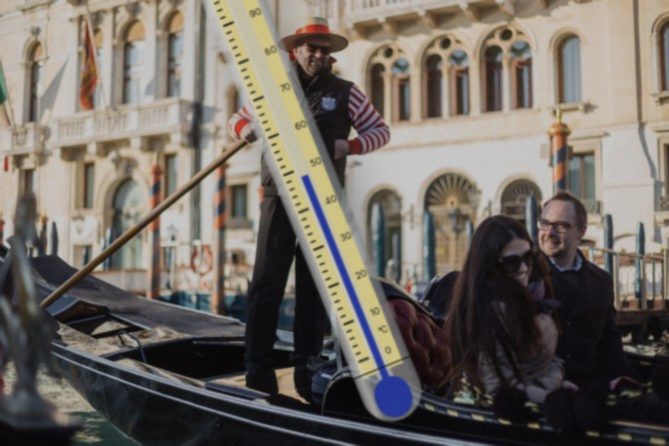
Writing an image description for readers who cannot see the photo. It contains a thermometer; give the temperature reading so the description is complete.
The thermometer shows 48 °C
